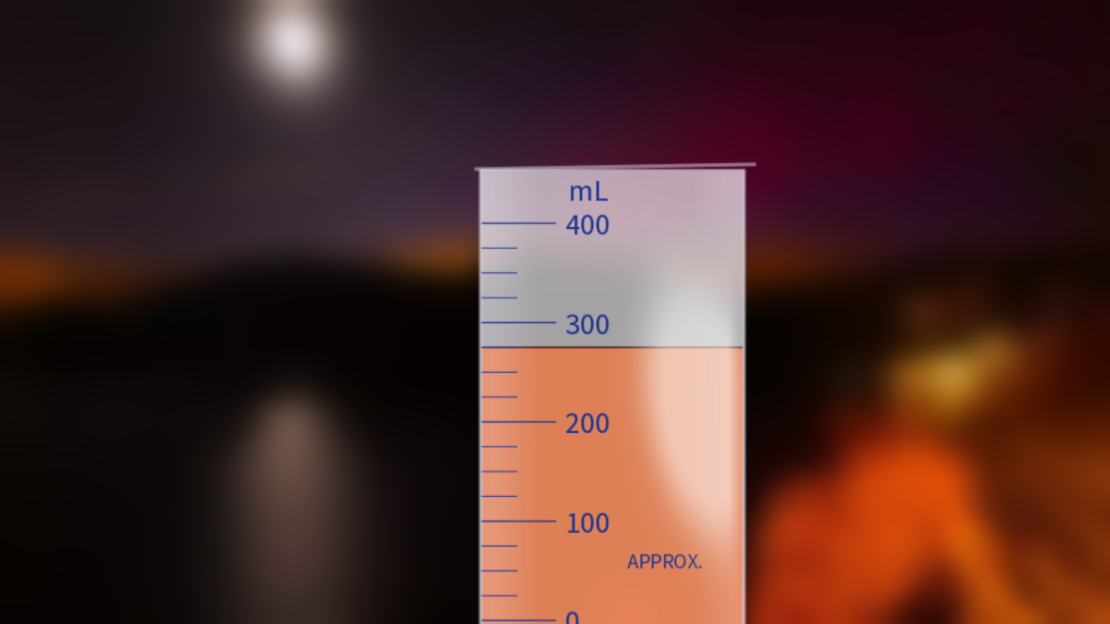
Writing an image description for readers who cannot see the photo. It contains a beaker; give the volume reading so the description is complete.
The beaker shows 275 mL
